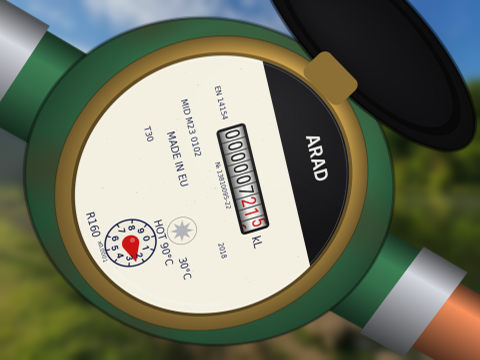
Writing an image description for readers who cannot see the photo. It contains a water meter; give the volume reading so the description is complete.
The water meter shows 7.2152 kL
